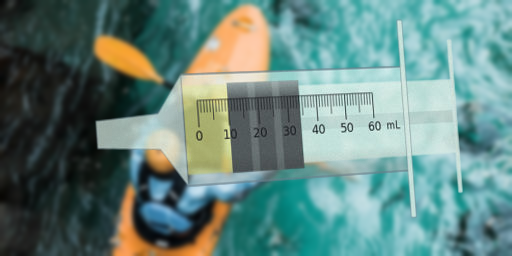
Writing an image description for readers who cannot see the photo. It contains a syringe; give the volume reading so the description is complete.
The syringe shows 10 mL
